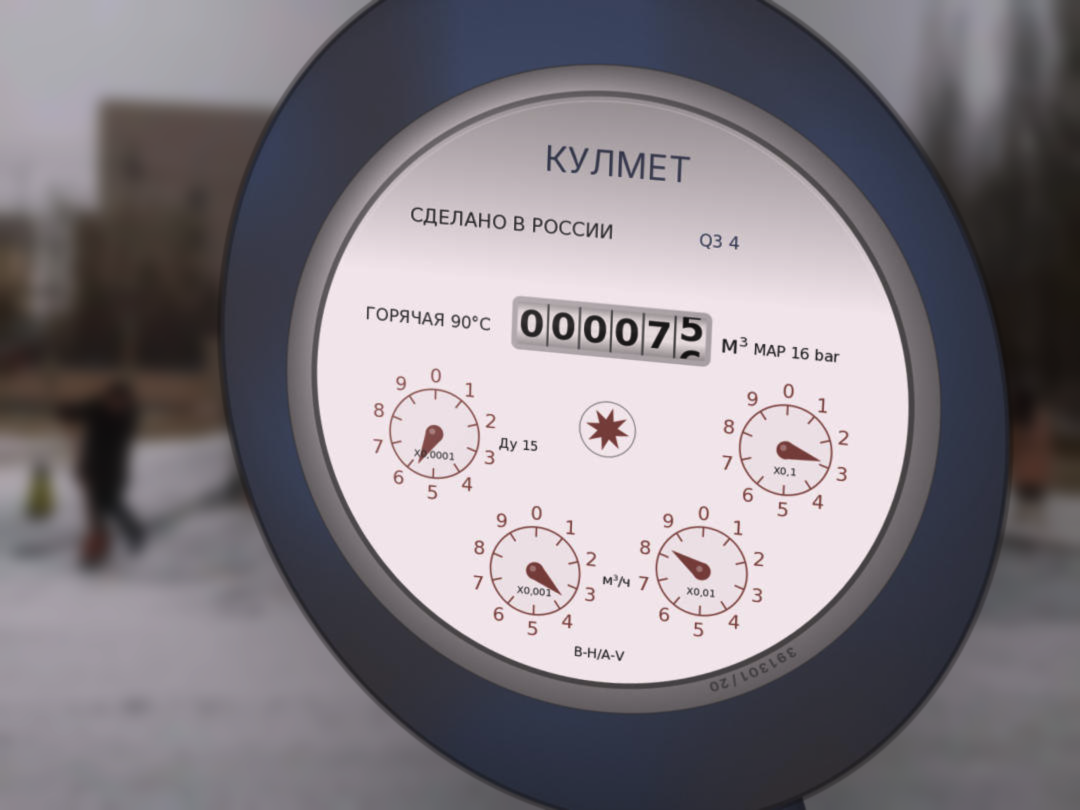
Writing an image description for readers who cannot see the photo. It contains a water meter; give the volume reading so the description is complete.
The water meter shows 75.2835 m³
